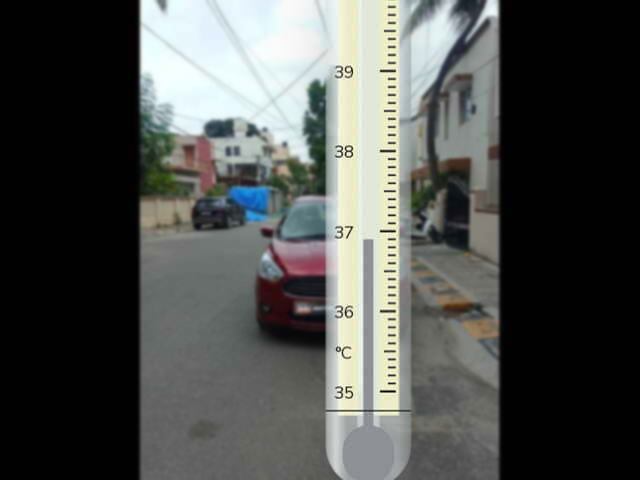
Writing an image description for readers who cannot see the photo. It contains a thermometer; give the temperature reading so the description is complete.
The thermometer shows 36.9 °C
